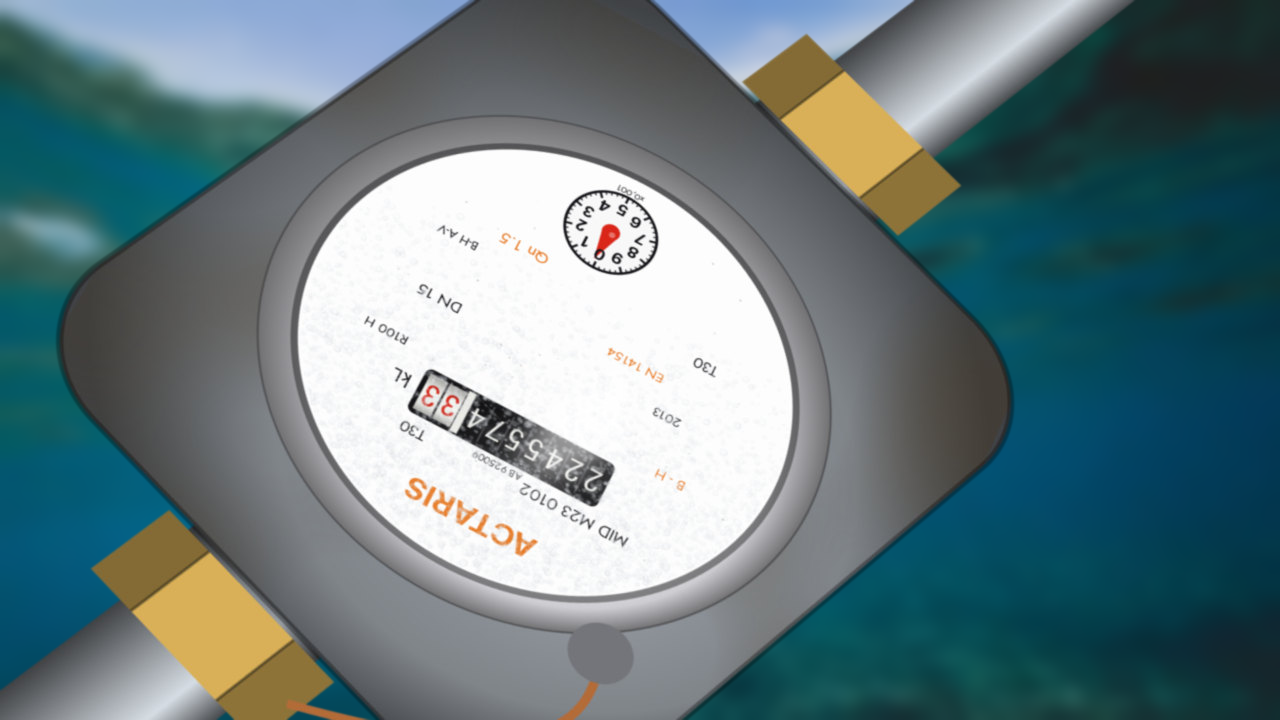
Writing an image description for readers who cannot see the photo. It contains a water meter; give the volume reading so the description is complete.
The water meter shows 2245574.330 kL
